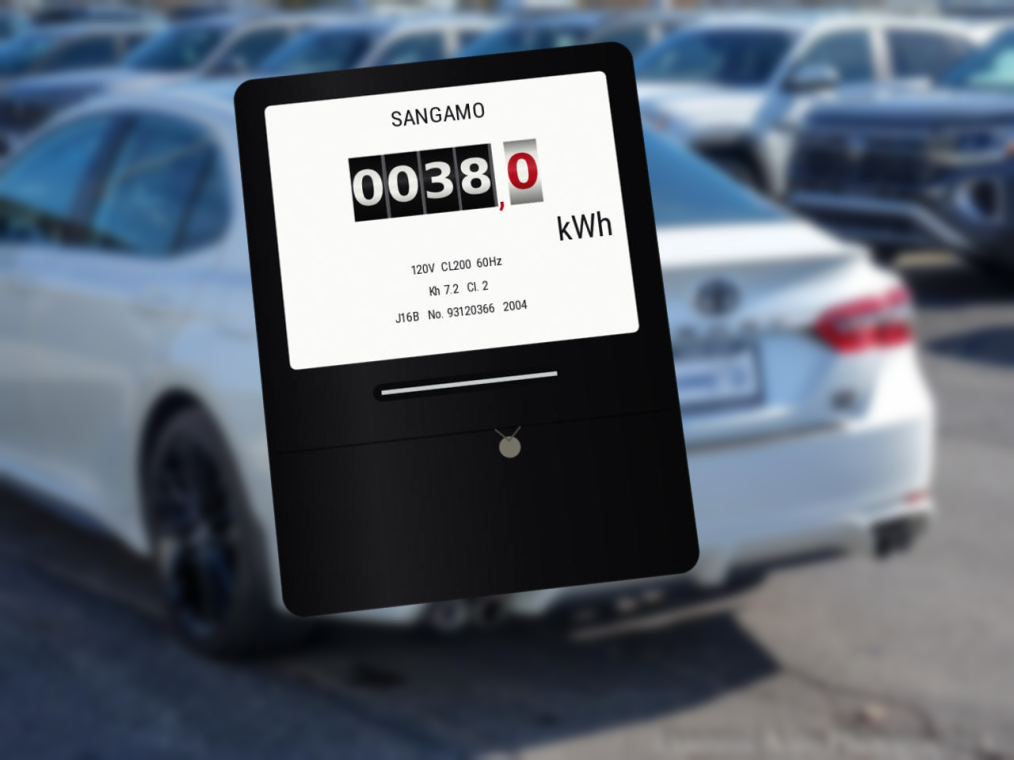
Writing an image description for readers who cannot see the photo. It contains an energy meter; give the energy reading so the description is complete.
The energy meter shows 38.0 kWh
